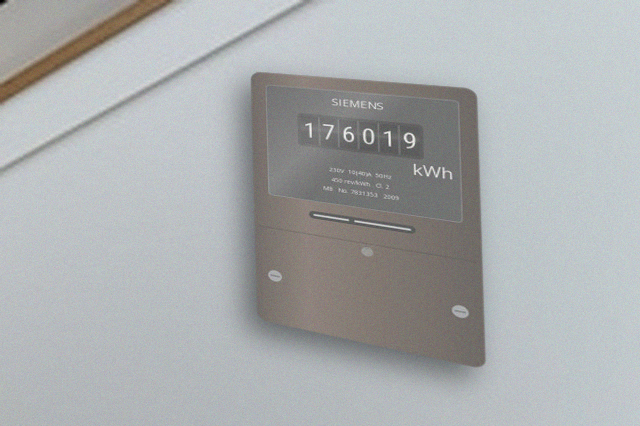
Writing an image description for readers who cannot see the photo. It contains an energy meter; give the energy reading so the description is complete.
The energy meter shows 176019 kWh
